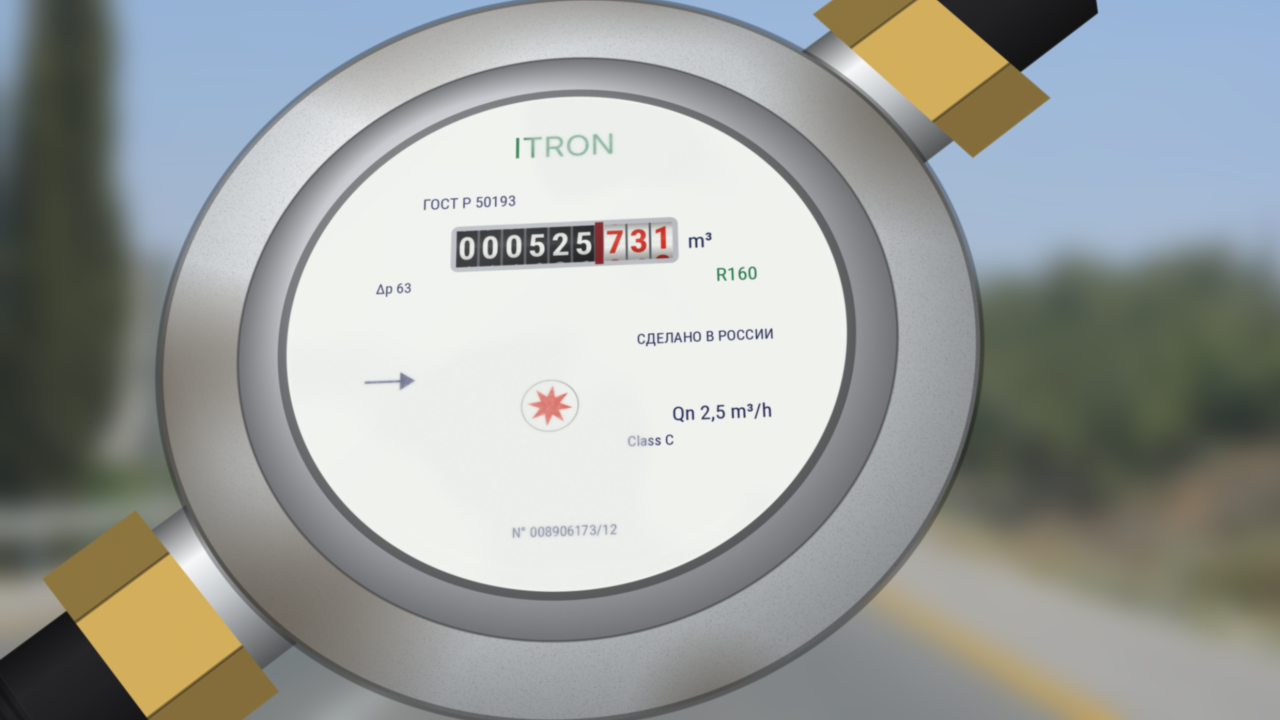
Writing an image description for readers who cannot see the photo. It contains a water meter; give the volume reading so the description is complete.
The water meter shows 525.731 m³
